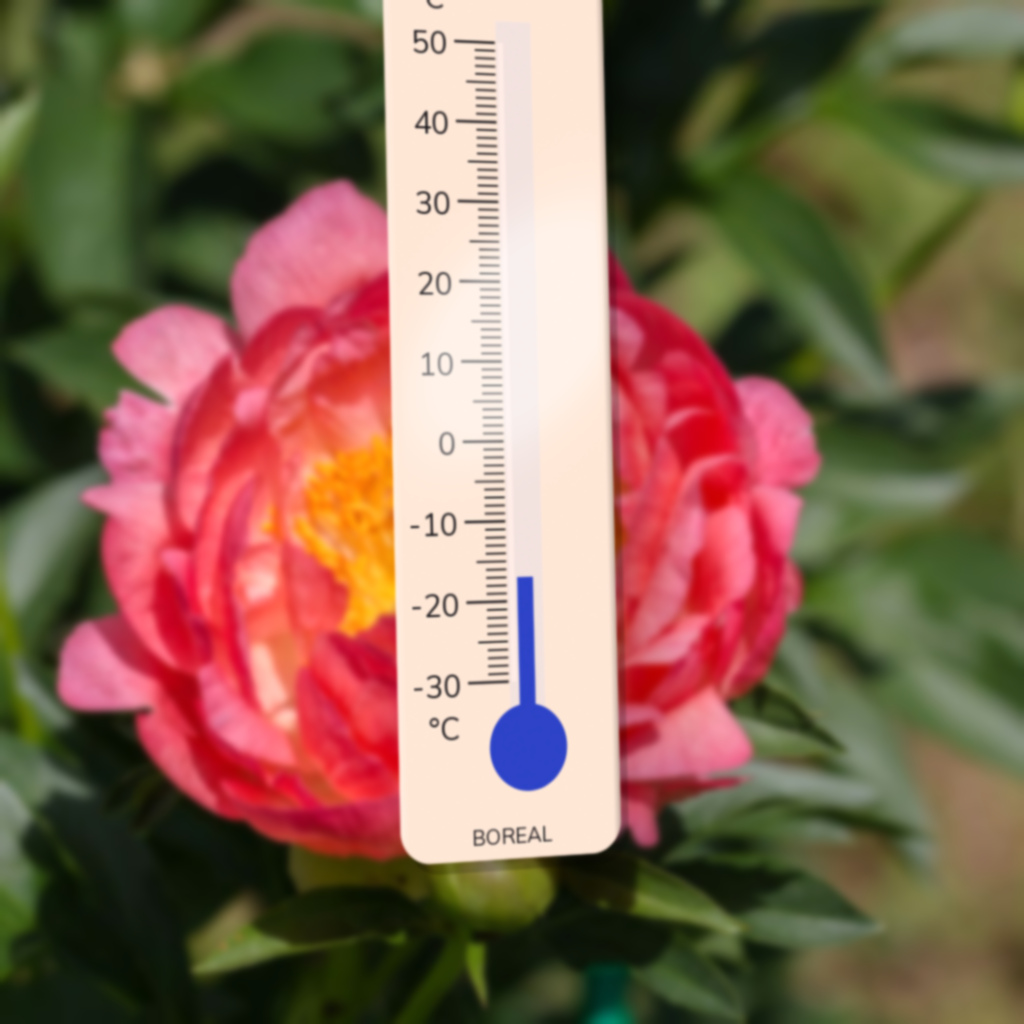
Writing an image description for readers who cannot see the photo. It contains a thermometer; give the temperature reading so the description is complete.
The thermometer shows -17 °C
